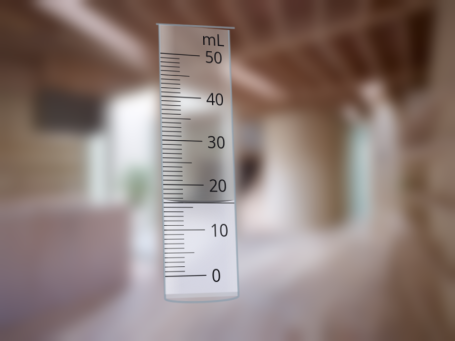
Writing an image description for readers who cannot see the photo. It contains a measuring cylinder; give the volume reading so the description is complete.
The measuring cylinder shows 16 mL
